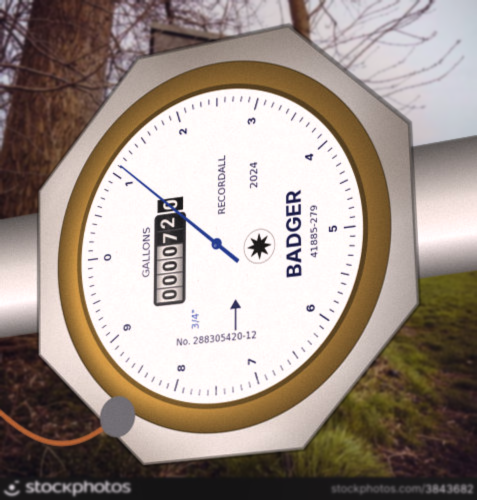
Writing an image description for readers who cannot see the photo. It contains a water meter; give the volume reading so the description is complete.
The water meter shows 721.1 gal
